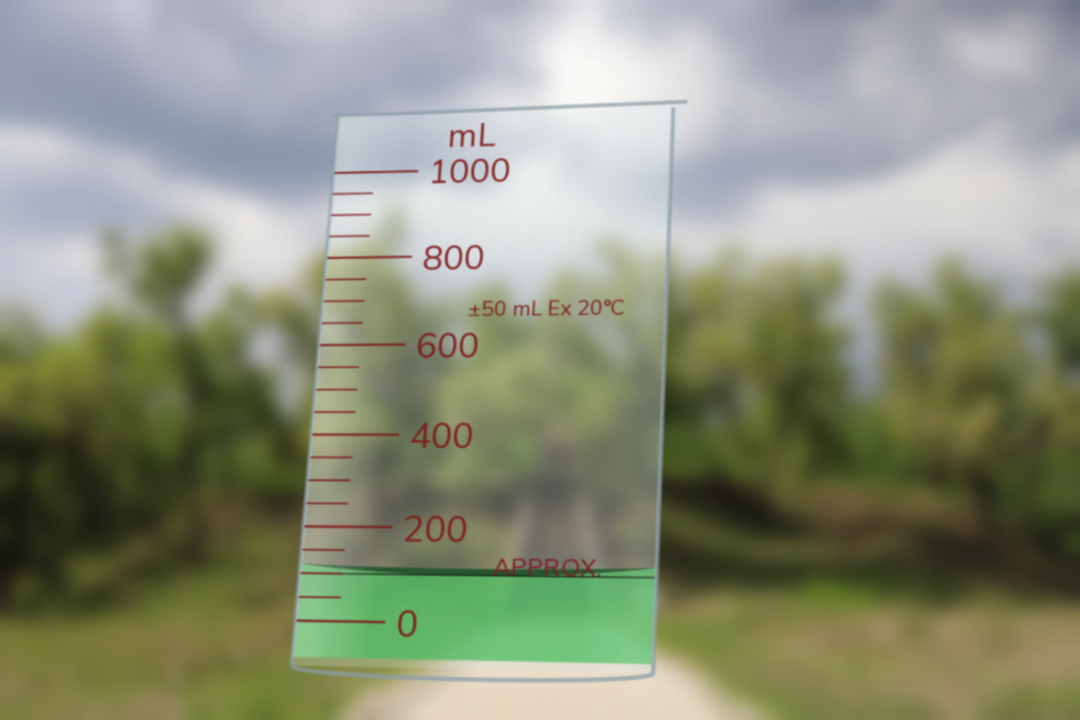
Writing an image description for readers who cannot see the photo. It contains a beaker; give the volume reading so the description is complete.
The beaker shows 100 mL
